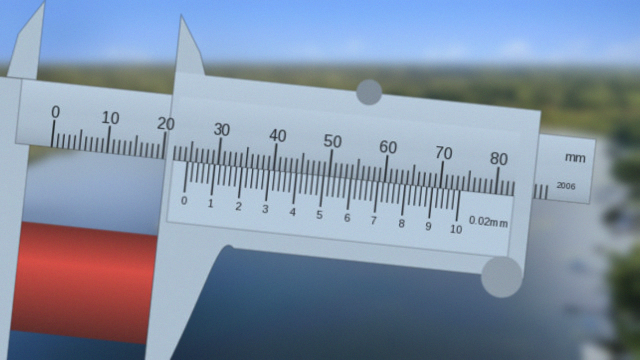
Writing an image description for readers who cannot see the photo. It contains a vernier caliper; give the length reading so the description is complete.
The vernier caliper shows 24.5 mm
